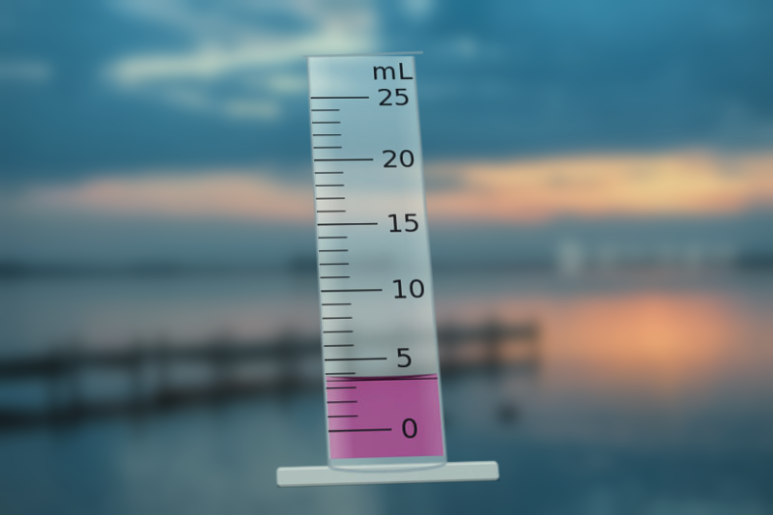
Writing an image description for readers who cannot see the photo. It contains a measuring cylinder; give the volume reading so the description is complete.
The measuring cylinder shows 3.5 mL
